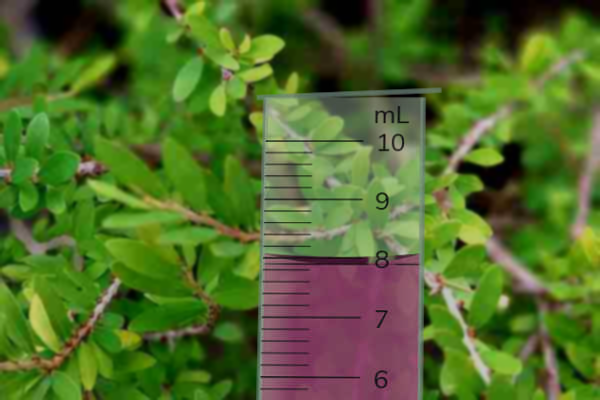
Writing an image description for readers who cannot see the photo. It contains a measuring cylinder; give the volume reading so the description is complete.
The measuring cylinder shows 7.9 mL
